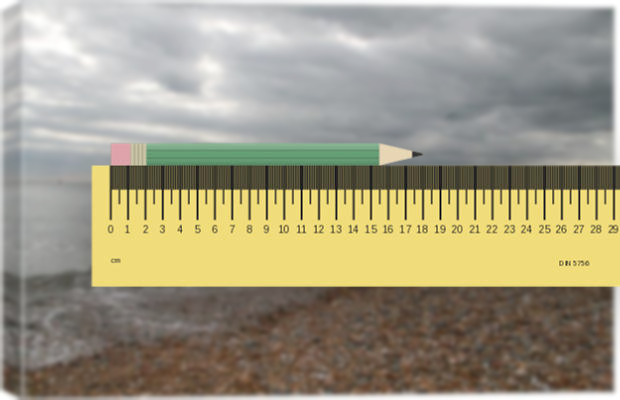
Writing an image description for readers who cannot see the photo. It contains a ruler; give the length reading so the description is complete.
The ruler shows 18 cm
